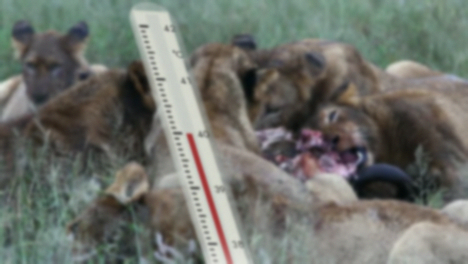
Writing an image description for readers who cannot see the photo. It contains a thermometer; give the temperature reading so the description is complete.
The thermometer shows 40 °C
